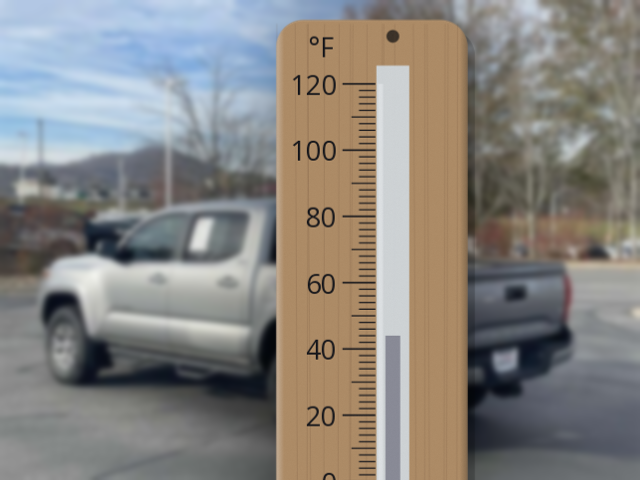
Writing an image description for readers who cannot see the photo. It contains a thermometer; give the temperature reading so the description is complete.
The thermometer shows 44 °F
